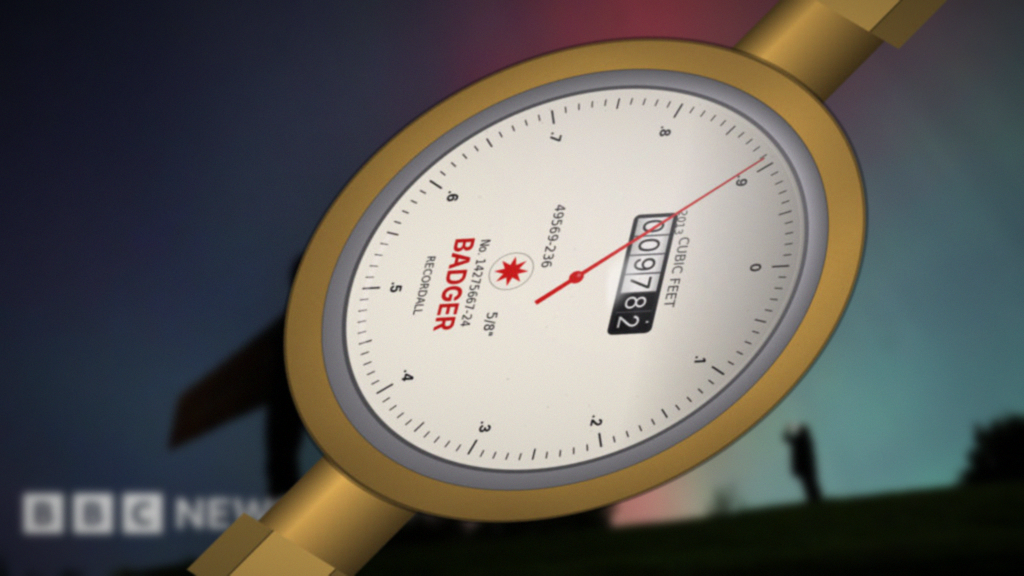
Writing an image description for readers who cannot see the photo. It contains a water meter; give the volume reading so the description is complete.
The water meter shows 9781.89 ft³
